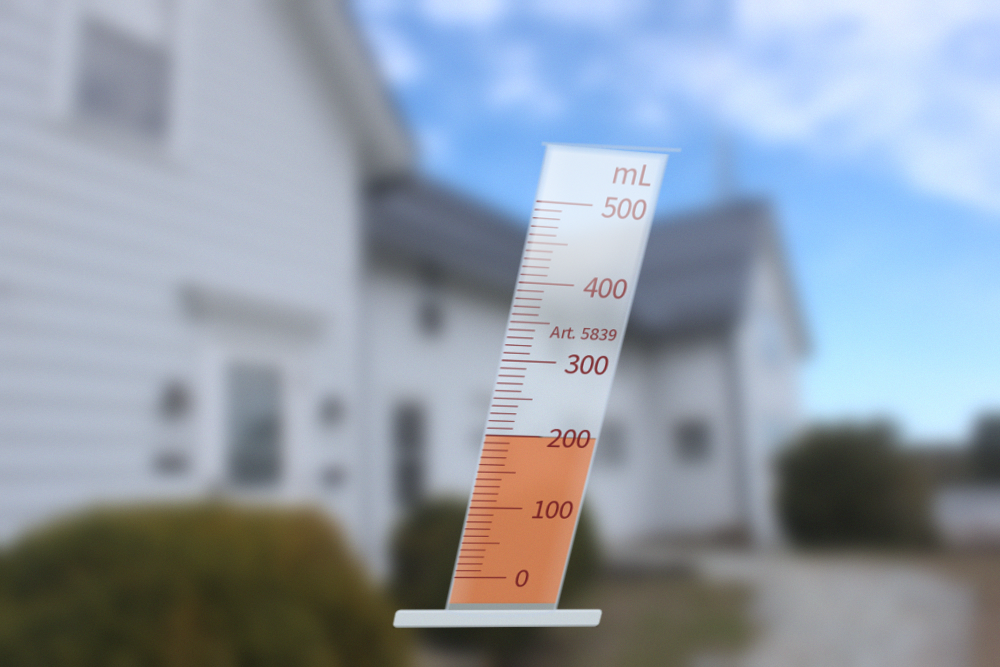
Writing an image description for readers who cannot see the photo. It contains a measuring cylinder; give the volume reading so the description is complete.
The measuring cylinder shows 200 mL
